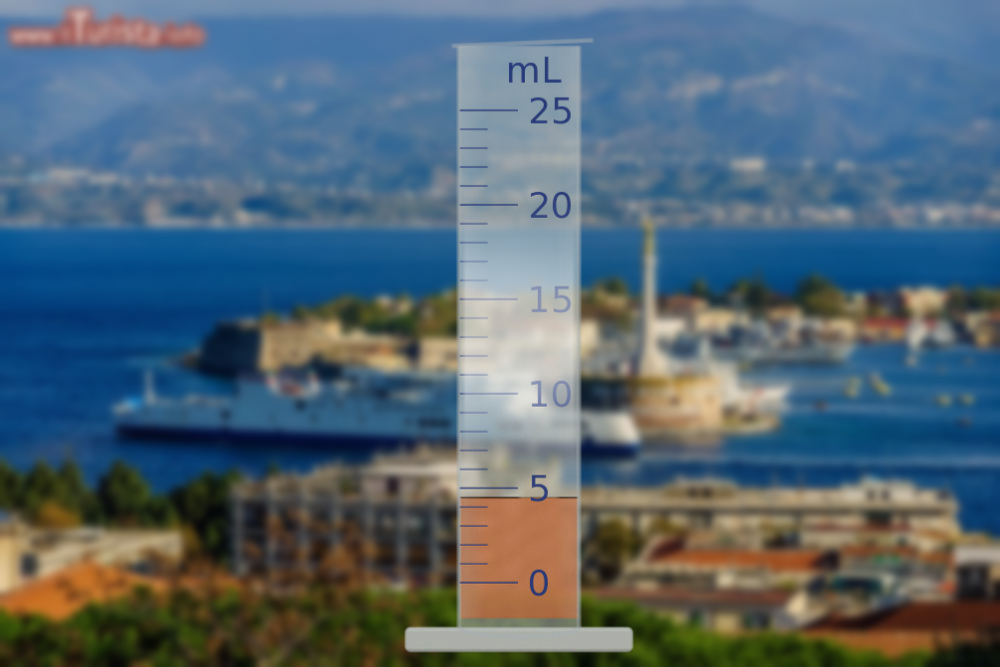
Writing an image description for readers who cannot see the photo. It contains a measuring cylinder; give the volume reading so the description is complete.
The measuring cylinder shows 4.5 mL
